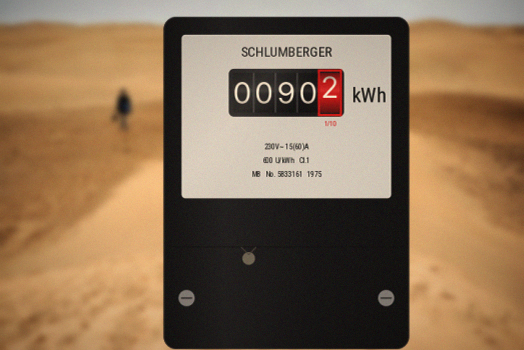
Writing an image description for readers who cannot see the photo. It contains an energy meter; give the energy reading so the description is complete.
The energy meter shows 90.2 kWh
